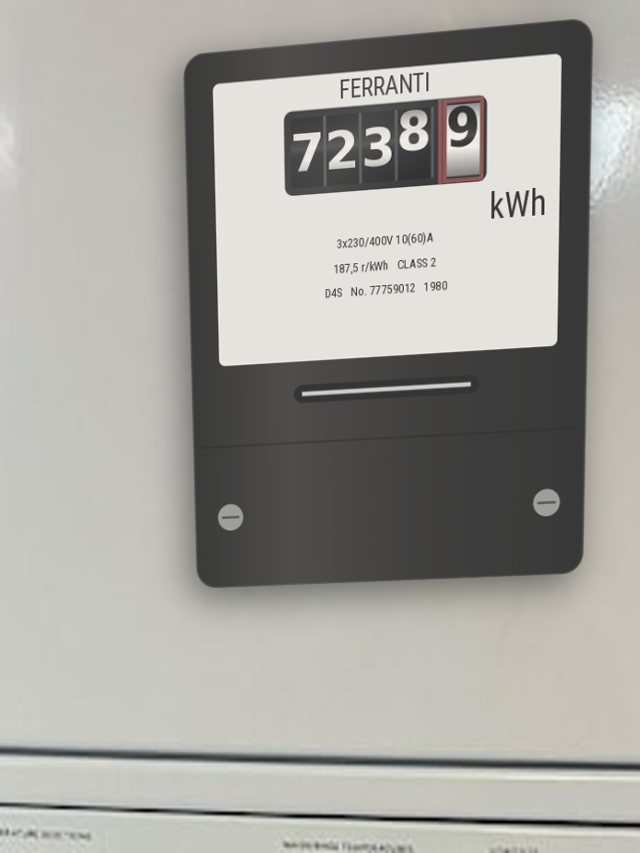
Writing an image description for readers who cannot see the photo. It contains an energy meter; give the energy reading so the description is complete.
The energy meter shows 7238.9 kWh
